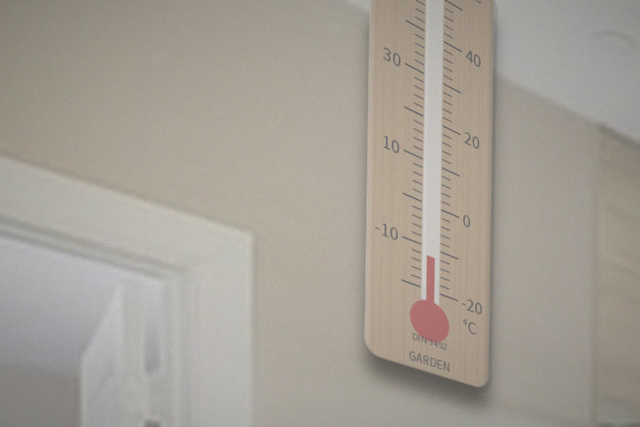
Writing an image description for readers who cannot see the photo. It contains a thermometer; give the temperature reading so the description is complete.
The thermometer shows -12 °C
